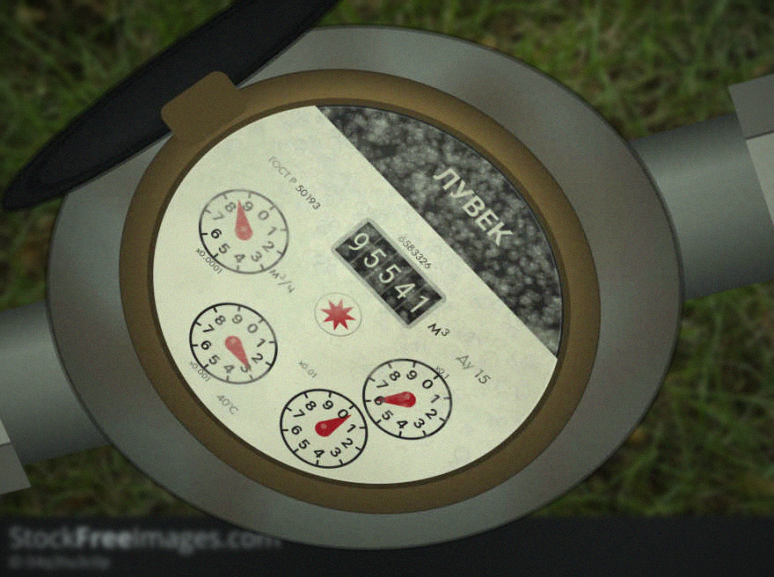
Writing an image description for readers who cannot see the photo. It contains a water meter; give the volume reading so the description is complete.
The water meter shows 95541.6028 m³
